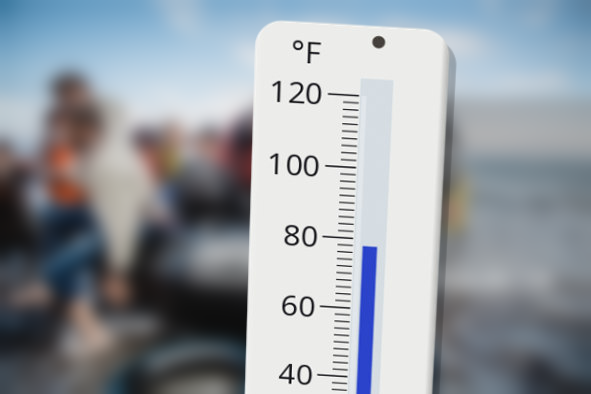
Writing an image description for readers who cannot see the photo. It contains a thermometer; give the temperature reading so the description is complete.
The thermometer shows 78 °F
